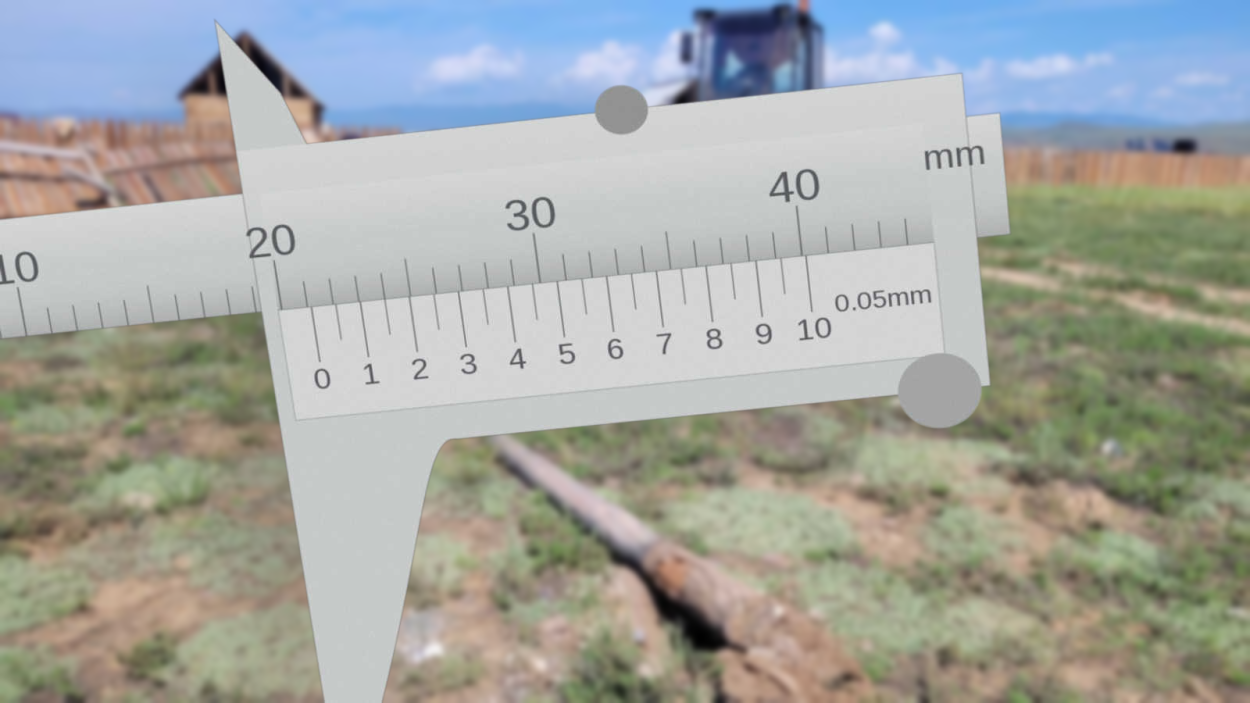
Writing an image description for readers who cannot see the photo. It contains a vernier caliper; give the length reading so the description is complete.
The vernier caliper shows 21.15 mm
